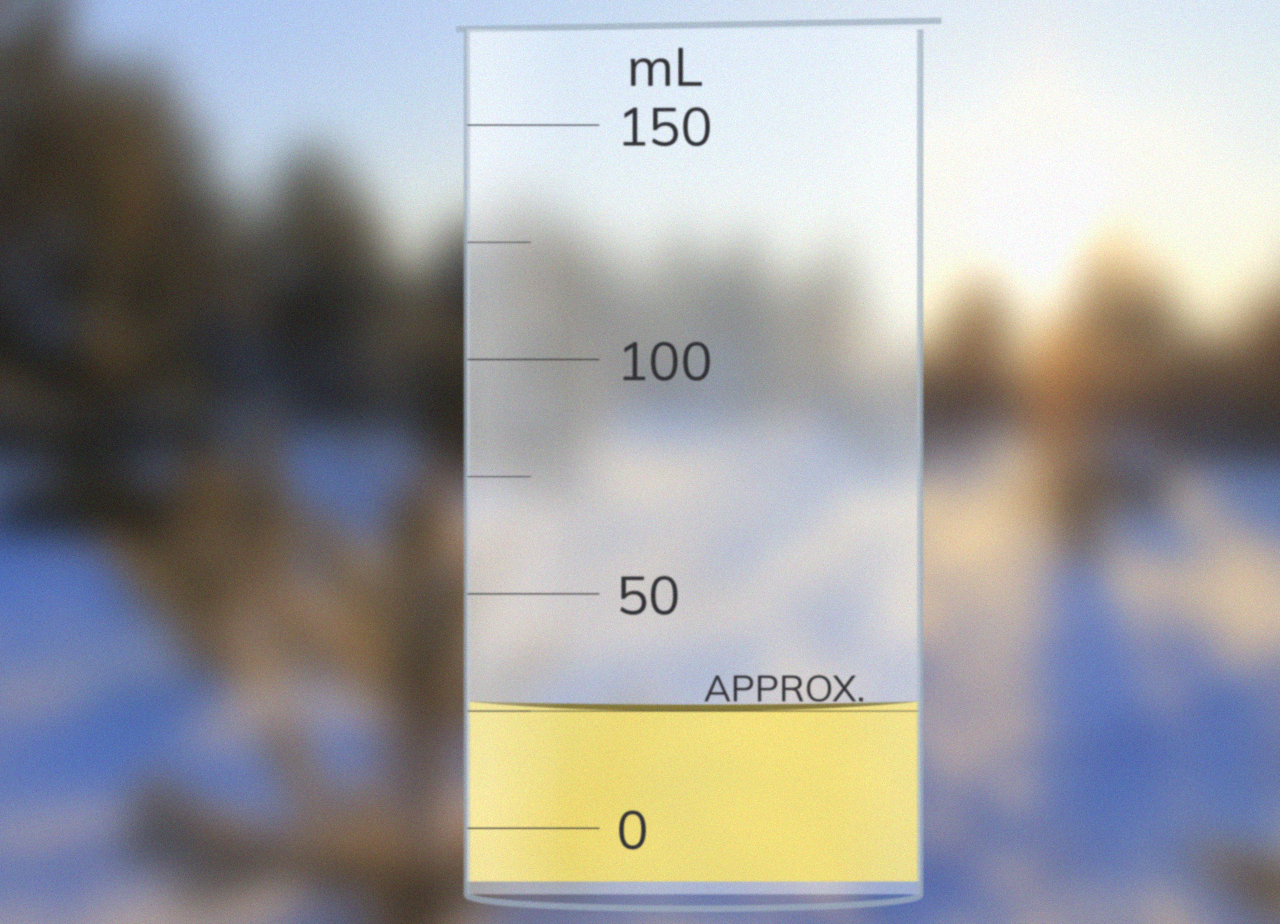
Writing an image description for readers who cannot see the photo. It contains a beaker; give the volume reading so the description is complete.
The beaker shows 25 mL
